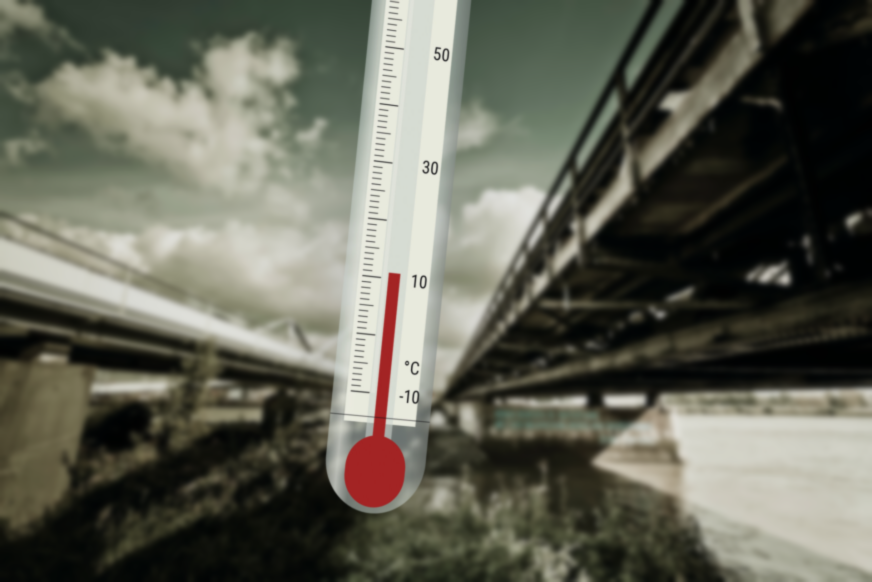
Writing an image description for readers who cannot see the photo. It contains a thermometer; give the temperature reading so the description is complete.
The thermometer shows 11 °C
